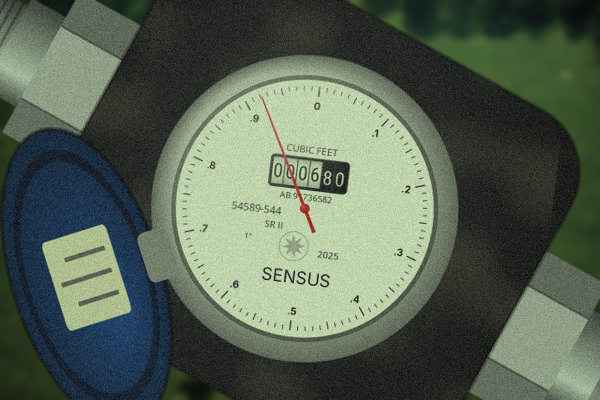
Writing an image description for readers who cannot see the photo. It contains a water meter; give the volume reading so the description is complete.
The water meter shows 679.92 ft³
